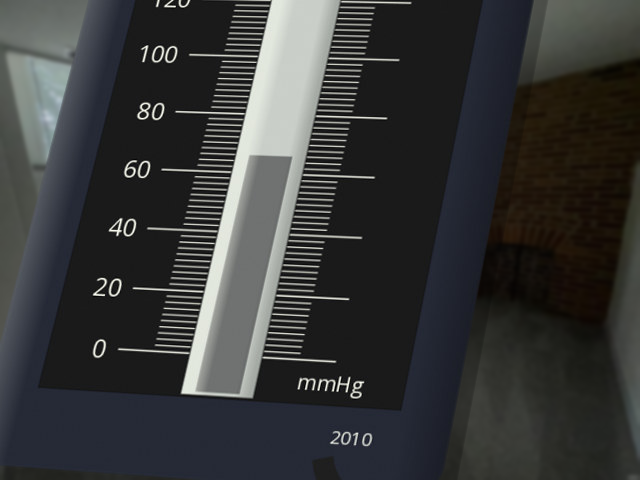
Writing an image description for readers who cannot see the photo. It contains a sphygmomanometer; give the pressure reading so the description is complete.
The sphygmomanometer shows 66 mmHg
